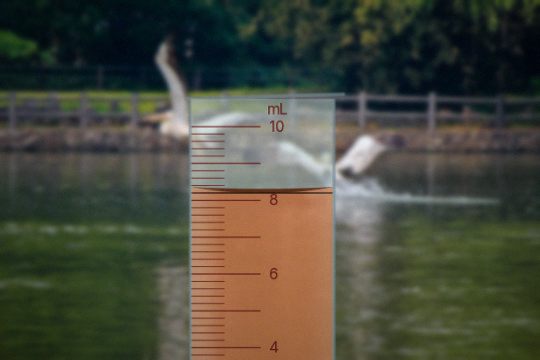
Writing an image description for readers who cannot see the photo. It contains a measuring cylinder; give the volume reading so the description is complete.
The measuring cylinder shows 8.2 mL
